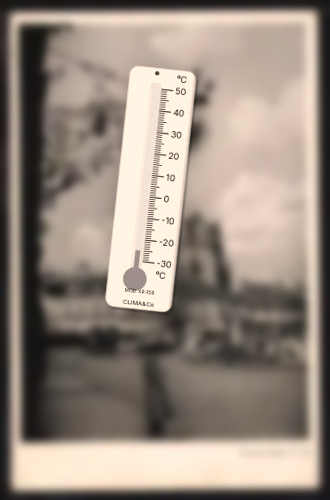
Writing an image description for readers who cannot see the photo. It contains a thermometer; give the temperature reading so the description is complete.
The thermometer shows -25 °C
